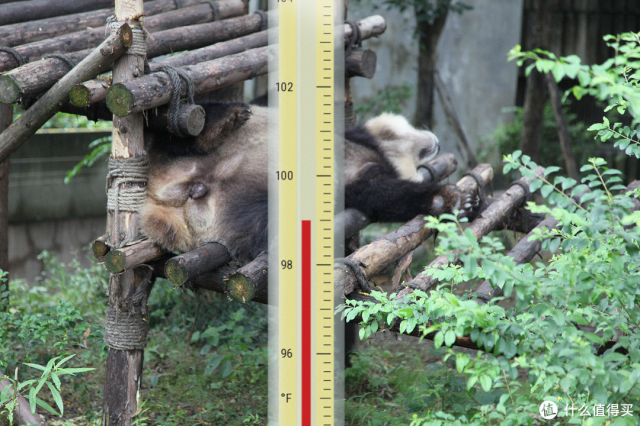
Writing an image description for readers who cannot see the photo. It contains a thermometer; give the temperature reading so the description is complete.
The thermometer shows 99 °F
